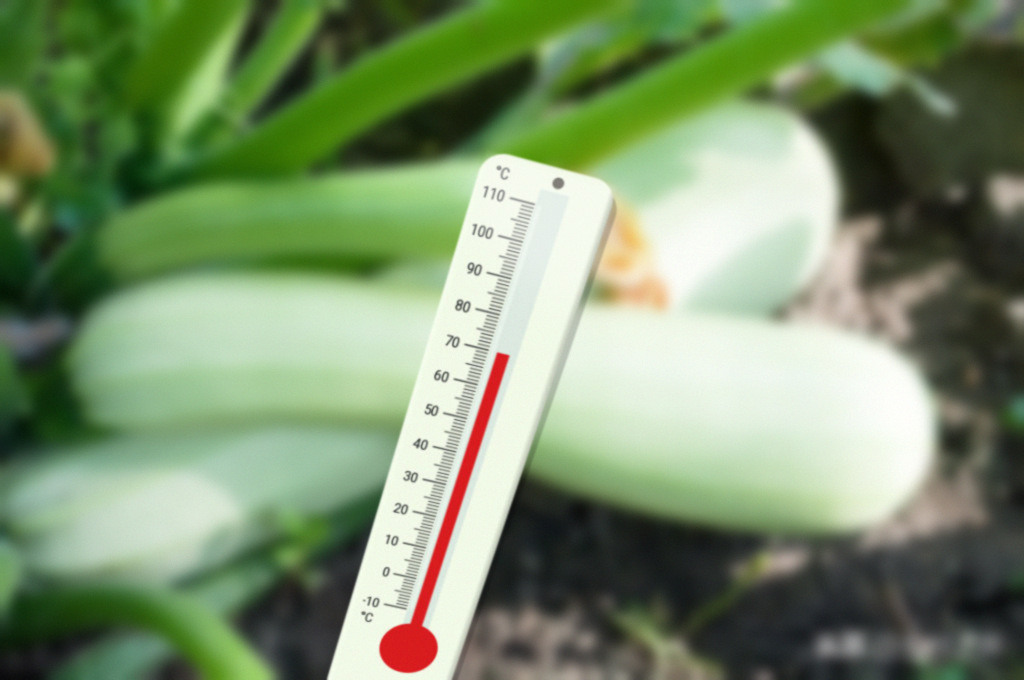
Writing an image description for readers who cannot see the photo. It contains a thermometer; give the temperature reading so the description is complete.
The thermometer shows 70 °C
